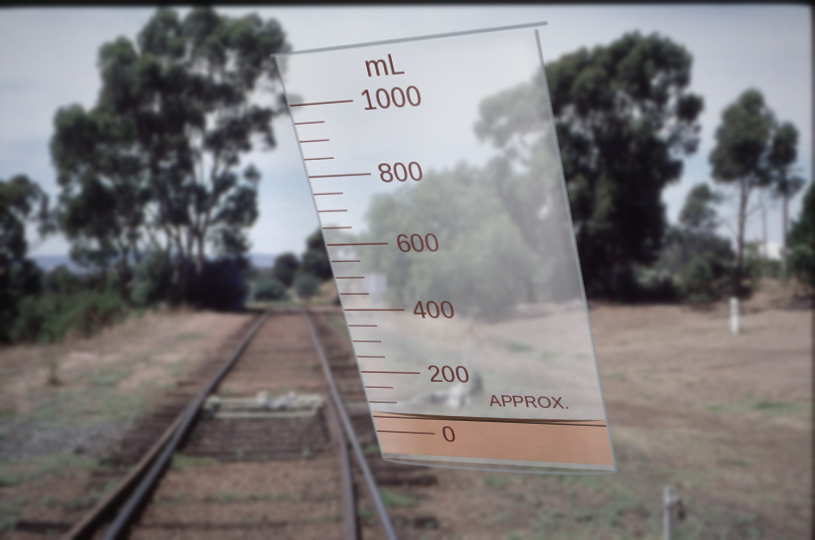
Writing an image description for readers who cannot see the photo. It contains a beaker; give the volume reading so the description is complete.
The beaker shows 50 mL
